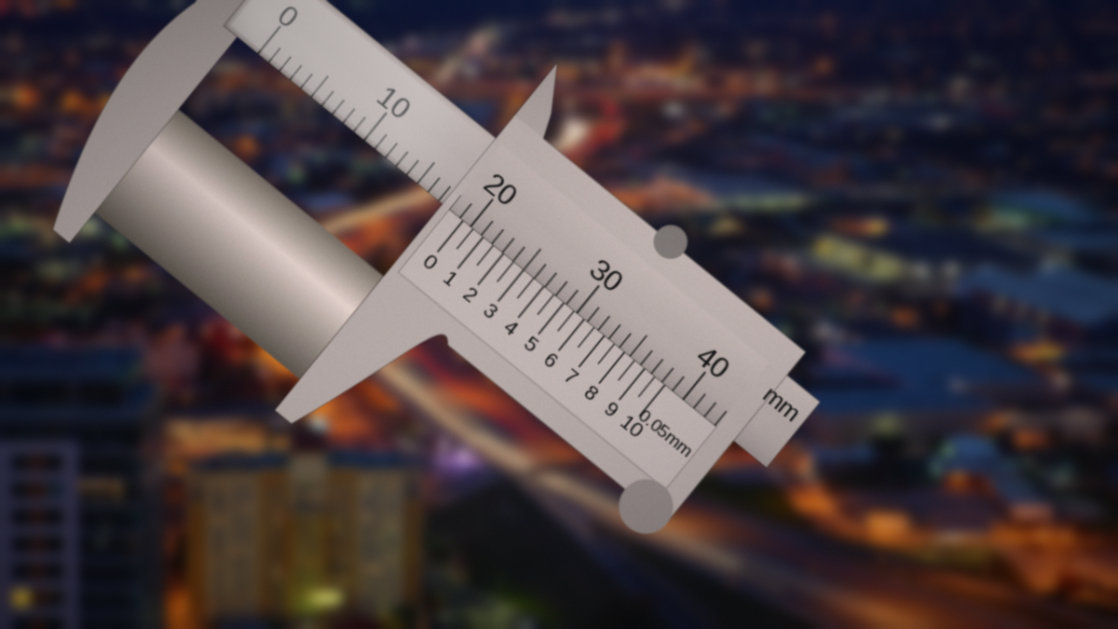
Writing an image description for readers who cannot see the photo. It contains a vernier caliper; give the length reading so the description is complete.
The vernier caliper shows 19.3 mm
